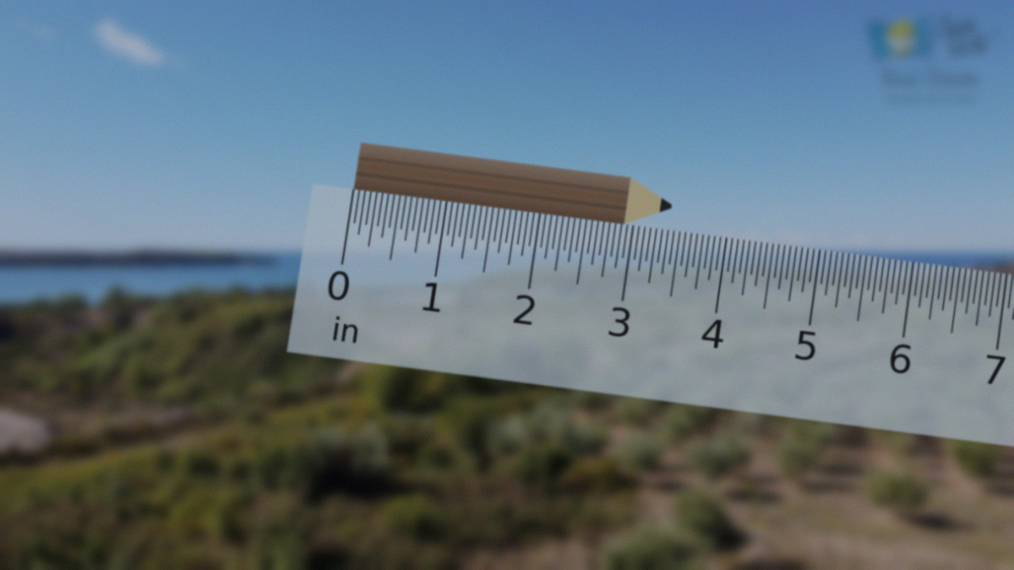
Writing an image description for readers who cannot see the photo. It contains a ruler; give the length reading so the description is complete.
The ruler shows 3.375 in
